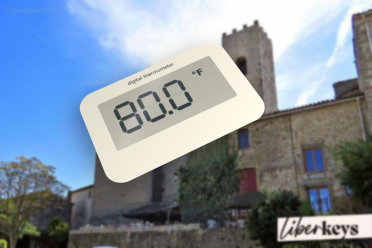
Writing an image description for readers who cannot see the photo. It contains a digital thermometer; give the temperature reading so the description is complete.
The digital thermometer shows 80.0 °F
